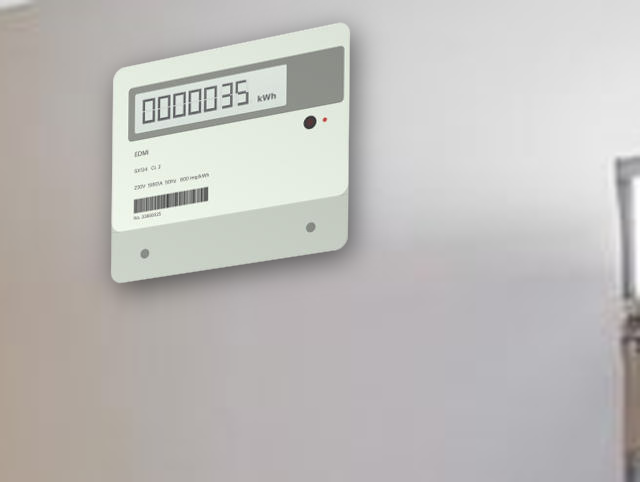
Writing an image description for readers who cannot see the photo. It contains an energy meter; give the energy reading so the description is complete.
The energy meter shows 35 kWh
